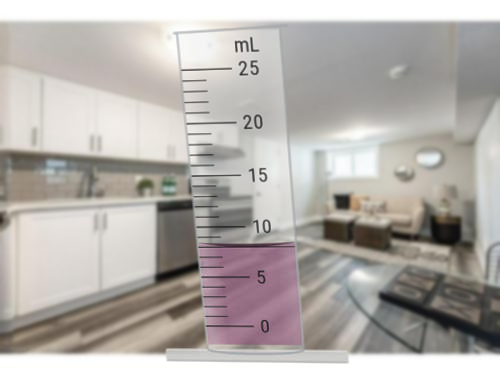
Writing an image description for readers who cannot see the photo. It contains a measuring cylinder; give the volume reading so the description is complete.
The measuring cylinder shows 8 mL
